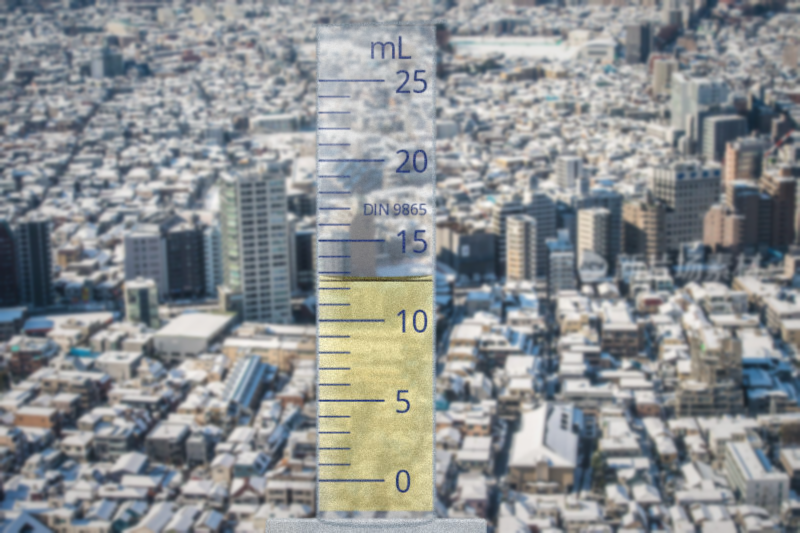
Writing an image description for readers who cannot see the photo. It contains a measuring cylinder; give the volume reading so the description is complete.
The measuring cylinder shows 12.5 mL
